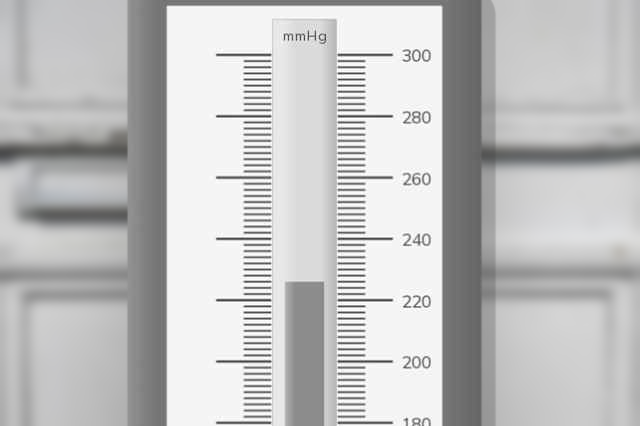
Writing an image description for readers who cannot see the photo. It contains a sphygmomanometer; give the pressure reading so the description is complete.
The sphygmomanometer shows 226 mmHg
